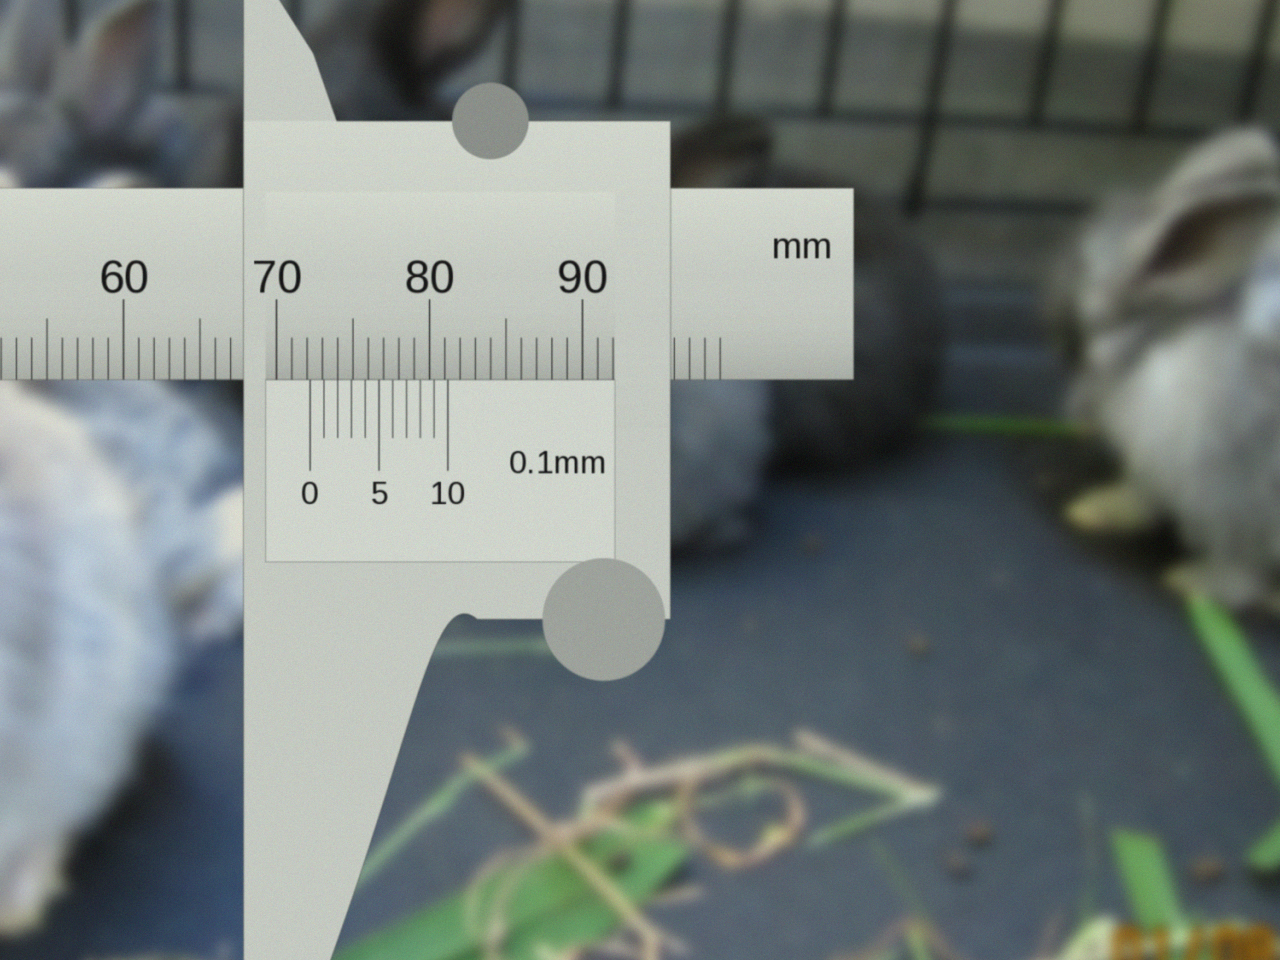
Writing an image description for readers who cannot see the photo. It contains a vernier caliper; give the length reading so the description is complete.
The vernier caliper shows 72.2 mm
